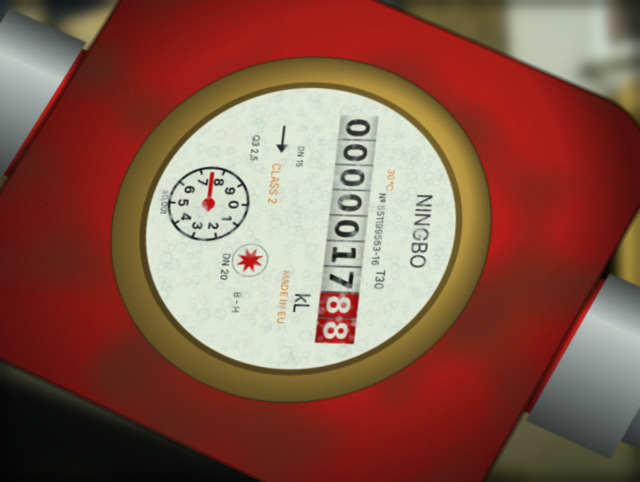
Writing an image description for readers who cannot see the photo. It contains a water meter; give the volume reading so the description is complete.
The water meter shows 17.887 kL
